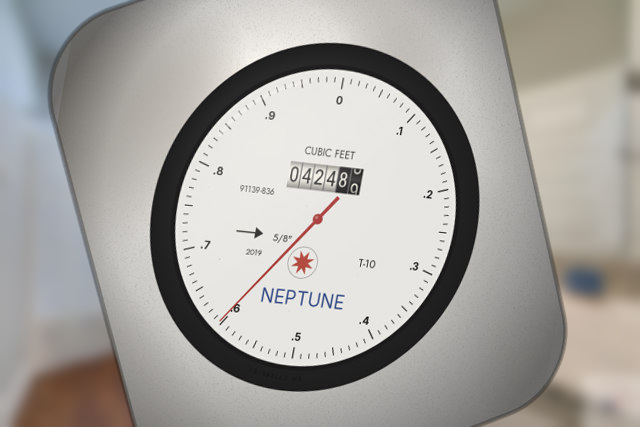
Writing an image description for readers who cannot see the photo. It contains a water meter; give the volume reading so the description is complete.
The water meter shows 42488.60 ft³
